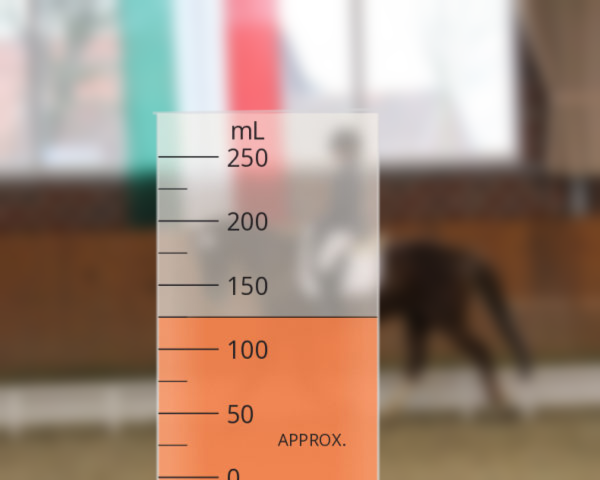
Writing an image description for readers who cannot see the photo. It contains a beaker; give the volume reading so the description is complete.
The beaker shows 125 mL
